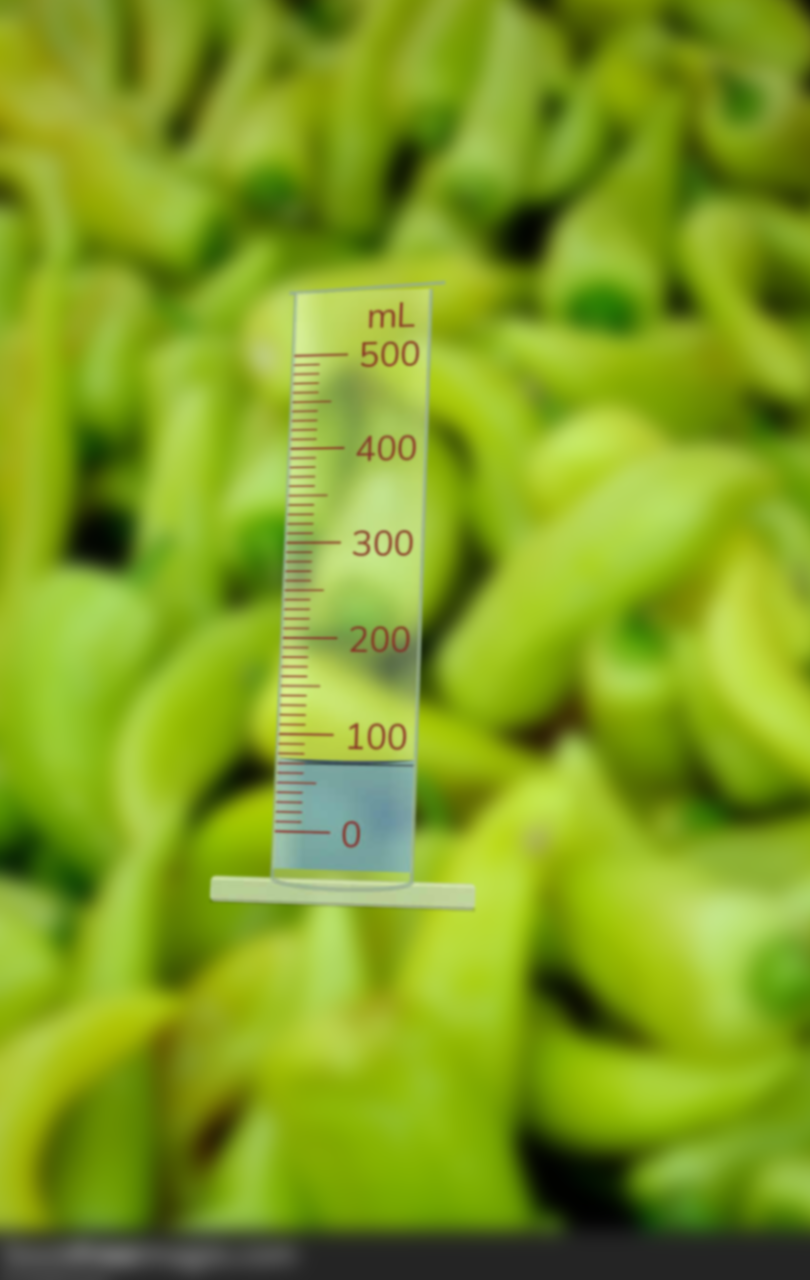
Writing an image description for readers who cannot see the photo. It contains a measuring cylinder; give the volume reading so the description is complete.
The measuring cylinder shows 70 mL
